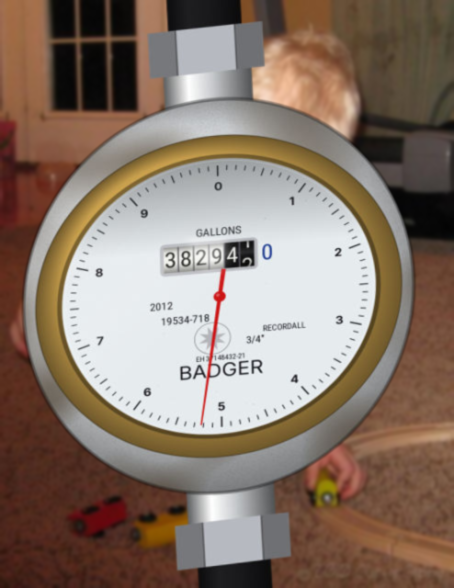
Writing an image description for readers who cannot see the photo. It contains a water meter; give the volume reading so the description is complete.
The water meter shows 3829415.2 gal
